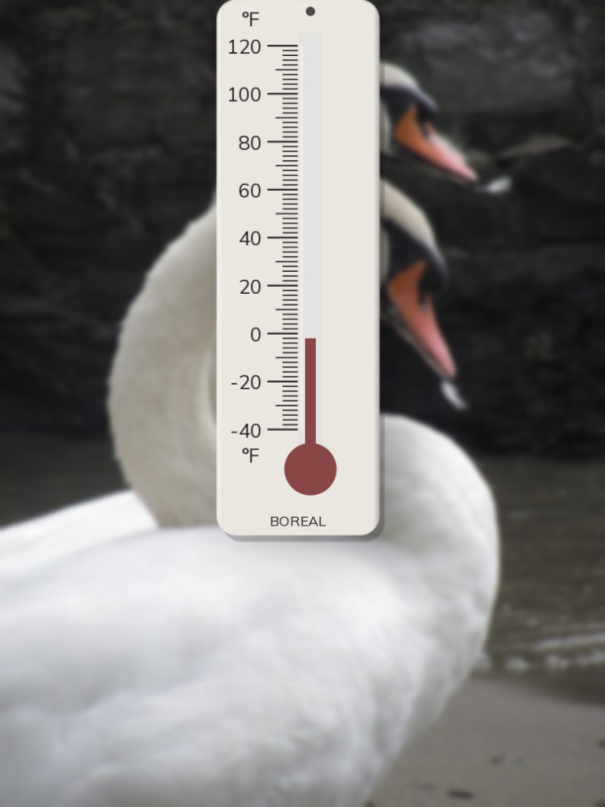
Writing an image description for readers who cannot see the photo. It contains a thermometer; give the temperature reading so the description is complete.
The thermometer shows -2 °F
